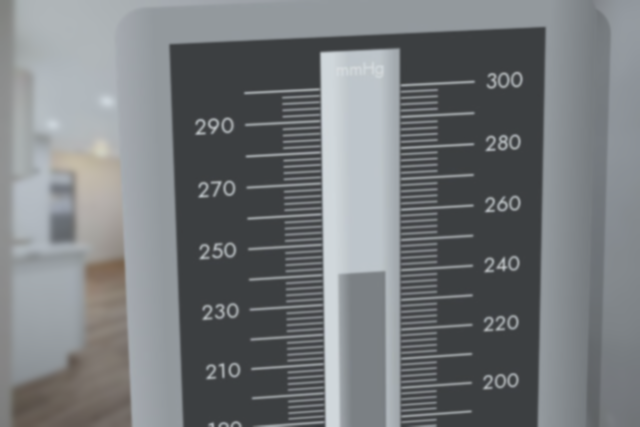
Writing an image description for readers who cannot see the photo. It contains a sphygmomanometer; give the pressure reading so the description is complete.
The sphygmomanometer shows 240 mmHg
